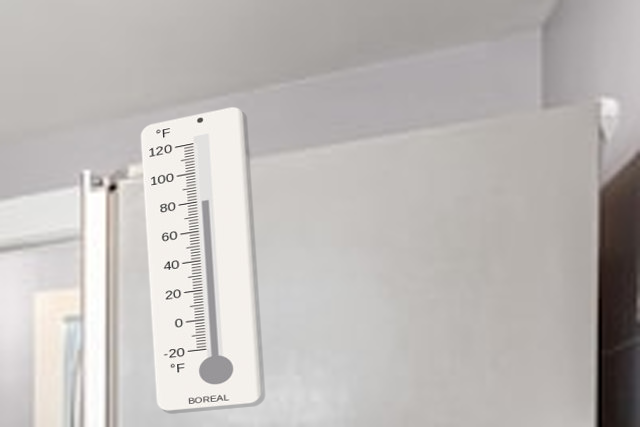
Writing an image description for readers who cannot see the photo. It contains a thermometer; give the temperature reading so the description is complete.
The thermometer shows 80 °F
